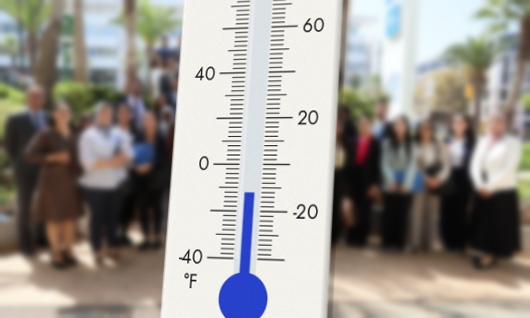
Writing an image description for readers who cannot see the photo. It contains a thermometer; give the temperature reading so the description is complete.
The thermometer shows -12 °F
